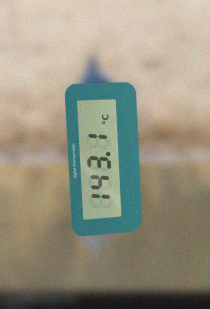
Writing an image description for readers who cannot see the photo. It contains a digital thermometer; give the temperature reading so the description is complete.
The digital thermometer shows 143.1 °C
